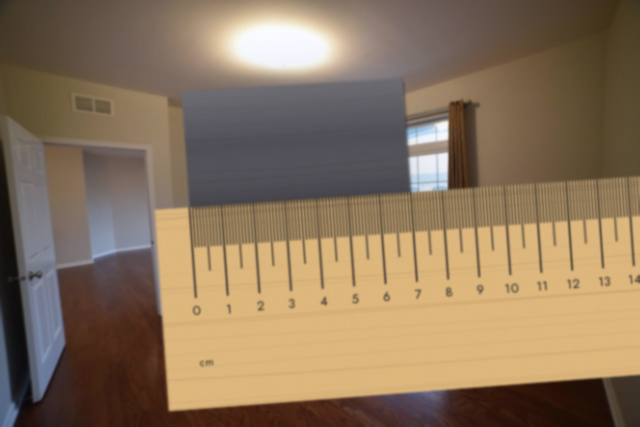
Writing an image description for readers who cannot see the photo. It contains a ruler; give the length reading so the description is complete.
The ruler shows 7 cm
